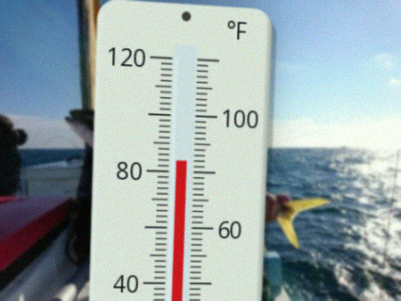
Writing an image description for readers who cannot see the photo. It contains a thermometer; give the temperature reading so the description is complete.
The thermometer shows 84 °F
